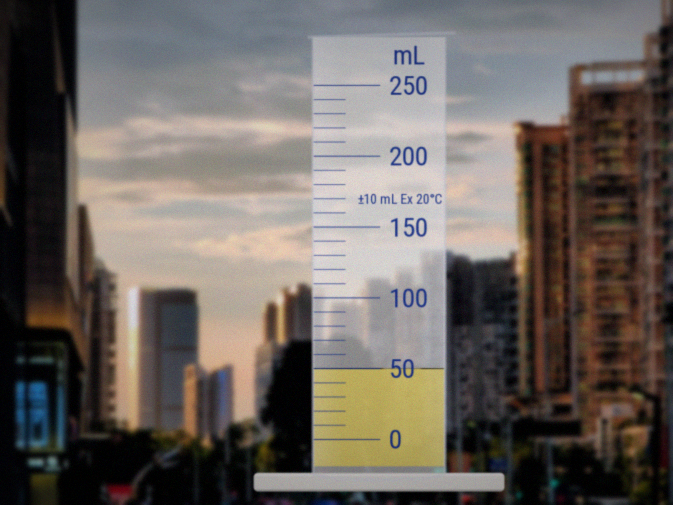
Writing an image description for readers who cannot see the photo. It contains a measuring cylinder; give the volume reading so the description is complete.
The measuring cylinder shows 50 mL
